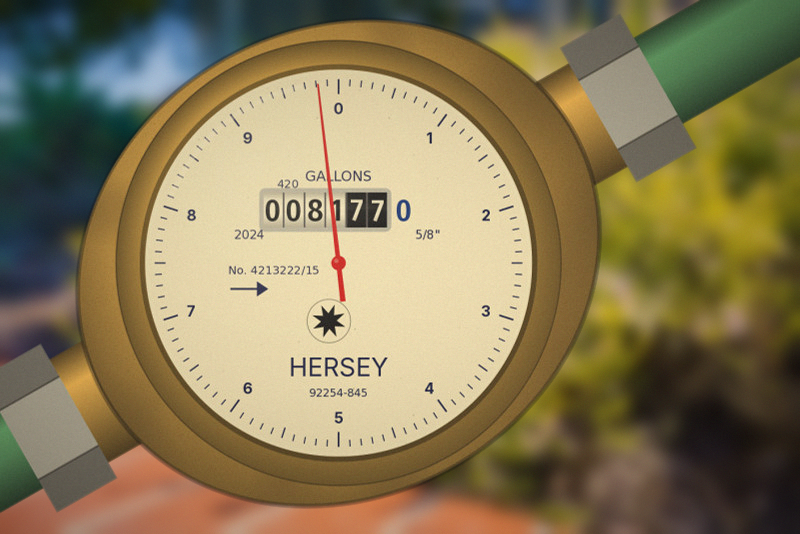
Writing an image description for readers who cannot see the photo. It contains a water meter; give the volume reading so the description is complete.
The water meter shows 81769.8 gal
